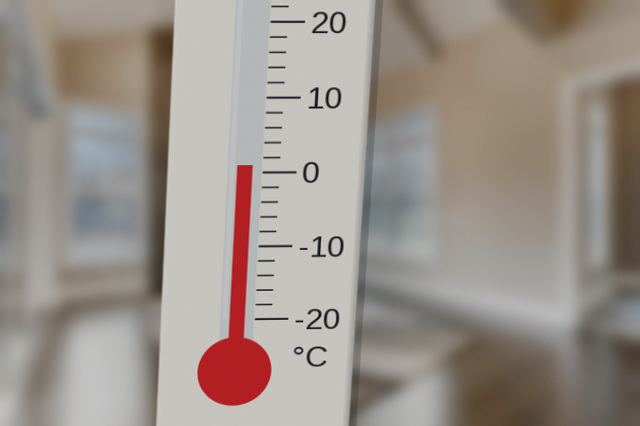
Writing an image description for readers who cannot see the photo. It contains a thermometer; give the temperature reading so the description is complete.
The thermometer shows 1 °C
